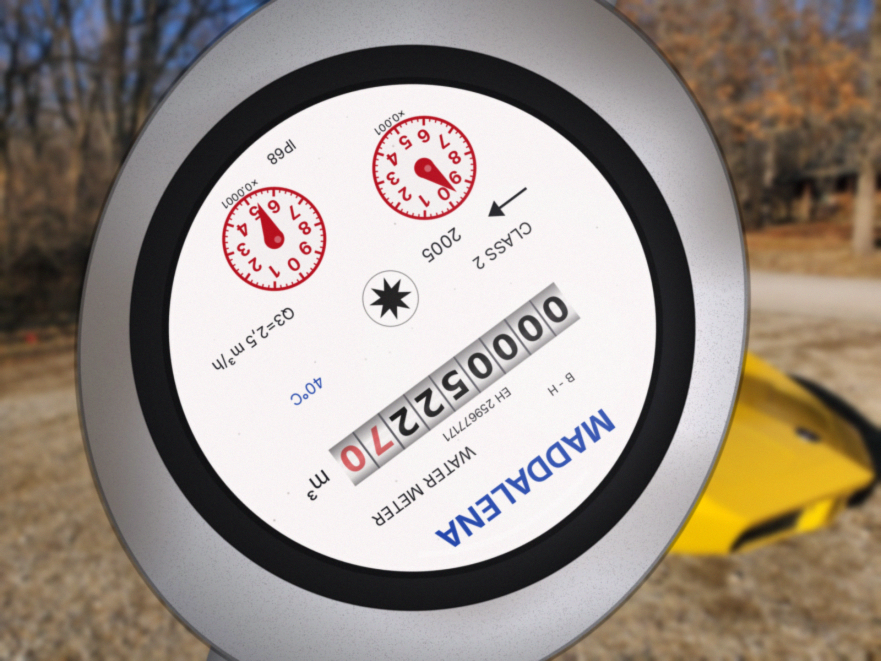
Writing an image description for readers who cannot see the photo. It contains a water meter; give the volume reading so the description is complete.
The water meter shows 522.6995 m³
